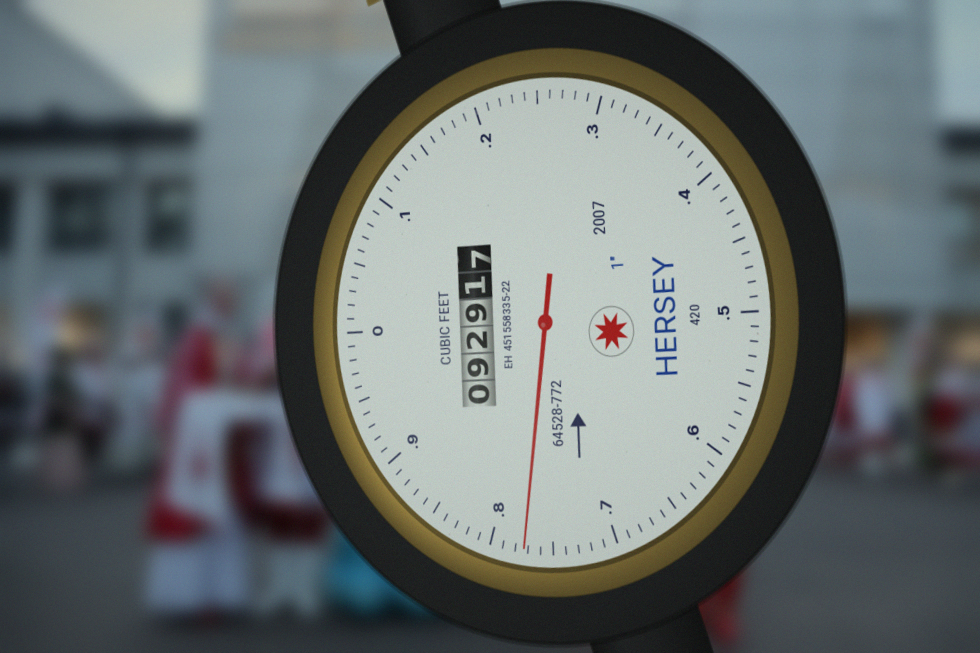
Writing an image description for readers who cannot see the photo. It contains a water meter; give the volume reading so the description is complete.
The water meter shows 92916.77 ft³
